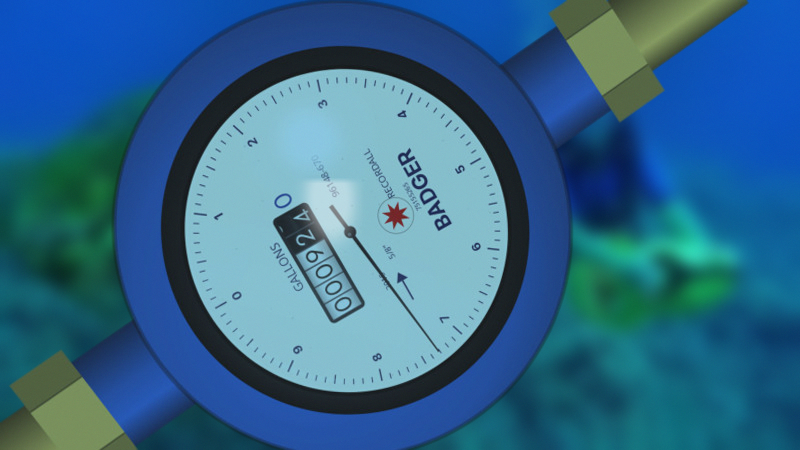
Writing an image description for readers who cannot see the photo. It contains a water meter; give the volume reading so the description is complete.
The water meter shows 9237.3 gal
